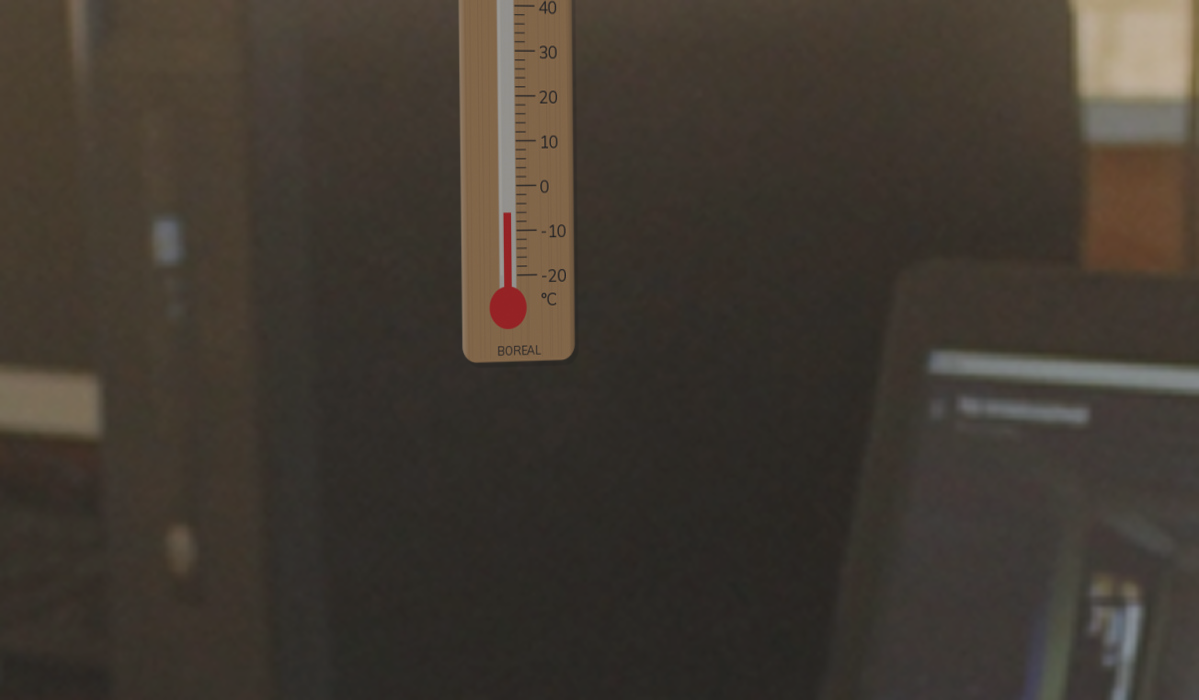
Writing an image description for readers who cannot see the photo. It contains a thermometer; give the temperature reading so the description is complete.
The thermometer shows -6 °C
